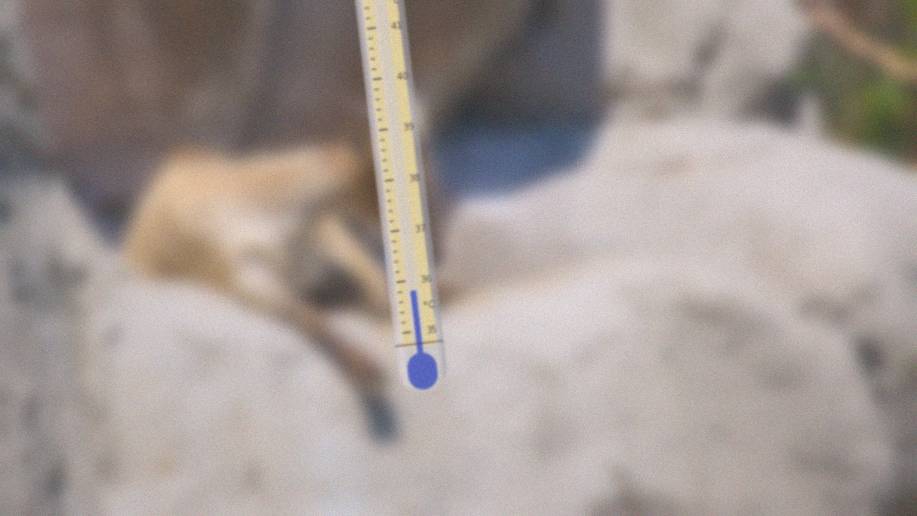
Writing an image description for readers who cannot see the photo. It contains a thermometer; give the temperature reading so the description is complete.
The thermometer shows 35.8 °C
